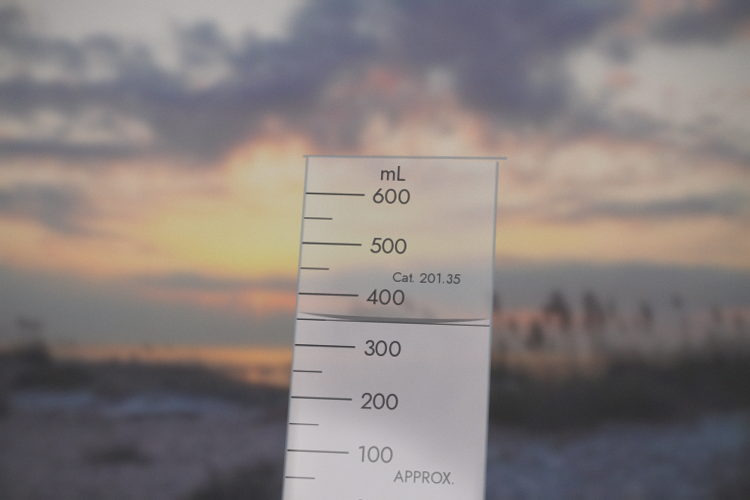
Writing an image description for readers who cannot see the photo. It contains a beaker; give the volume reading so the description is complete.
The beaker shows 350 mL
